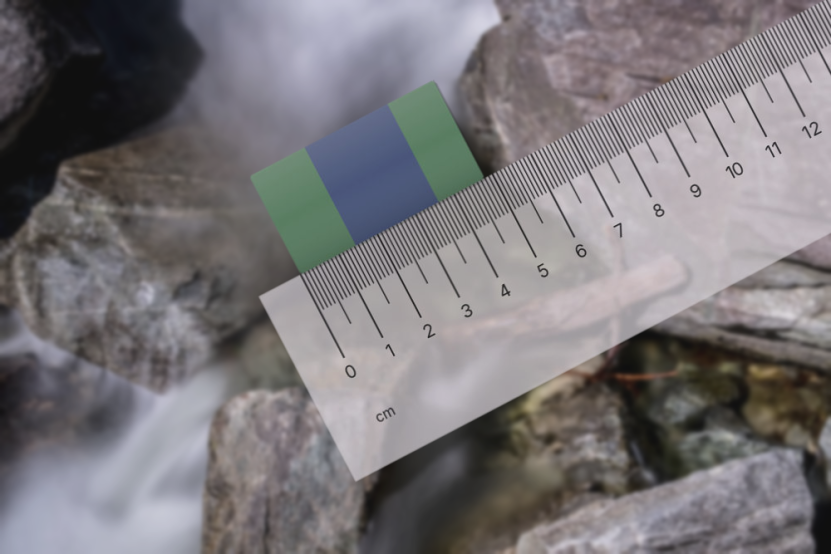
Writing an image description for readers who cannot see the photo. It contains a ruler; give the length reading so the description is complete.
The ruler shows 4.8 cm
